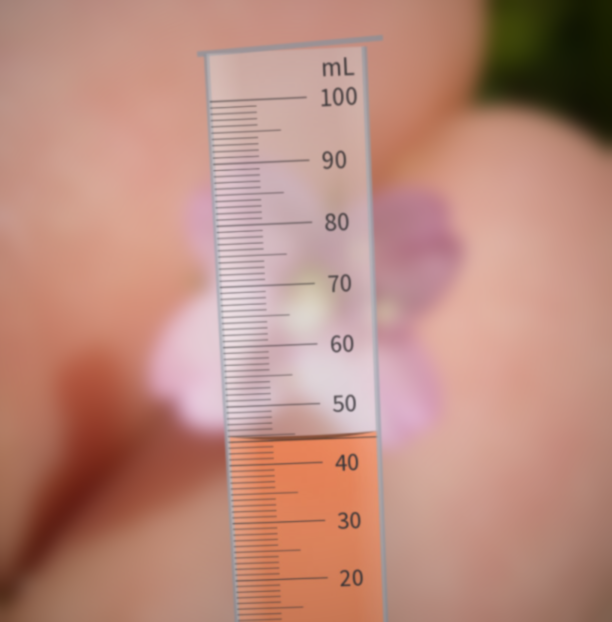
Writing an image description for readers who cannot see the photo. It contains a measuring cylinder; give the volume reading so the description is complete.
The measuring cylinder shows 44 mL
